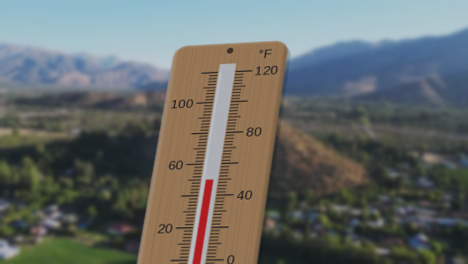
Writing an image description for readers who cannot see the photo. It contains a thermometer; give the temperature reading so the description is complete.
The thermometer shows 50 °F
